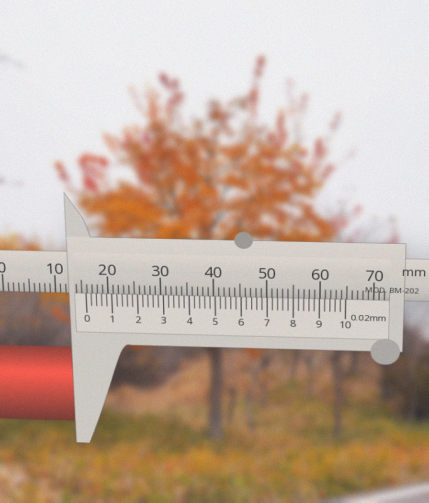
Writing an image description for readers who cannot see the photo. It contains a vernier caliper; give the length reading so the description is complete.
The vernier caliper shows 15.8 mm
